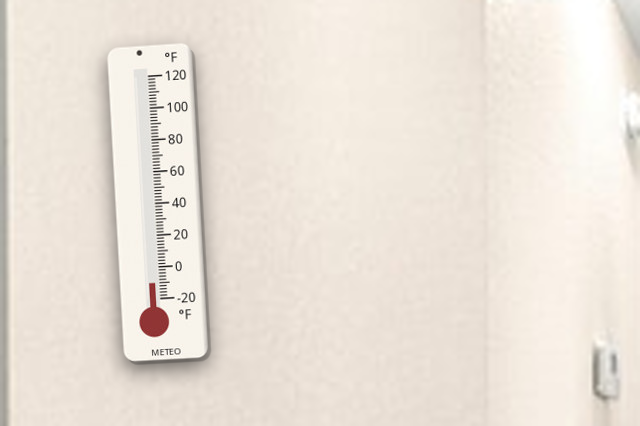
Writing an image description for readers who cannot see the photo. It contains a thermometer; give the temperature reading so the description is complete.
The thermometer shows -10 °F
